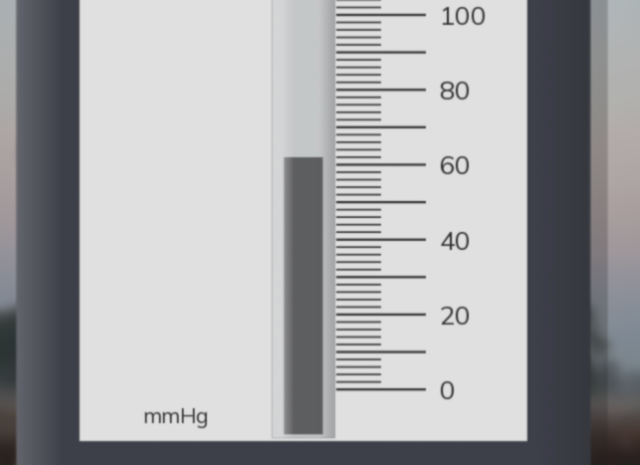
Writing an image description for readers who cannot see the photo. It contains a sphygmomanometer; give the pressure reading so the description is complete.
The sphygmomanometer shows 62 mmHg
